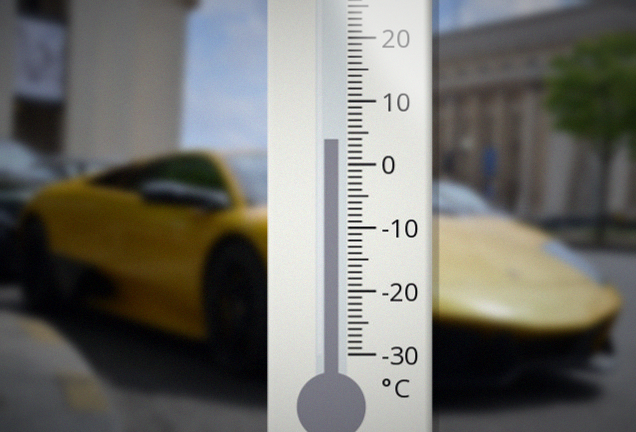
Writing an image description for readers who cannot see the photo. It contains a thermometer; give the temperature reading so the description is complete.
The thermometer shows 4 °C
